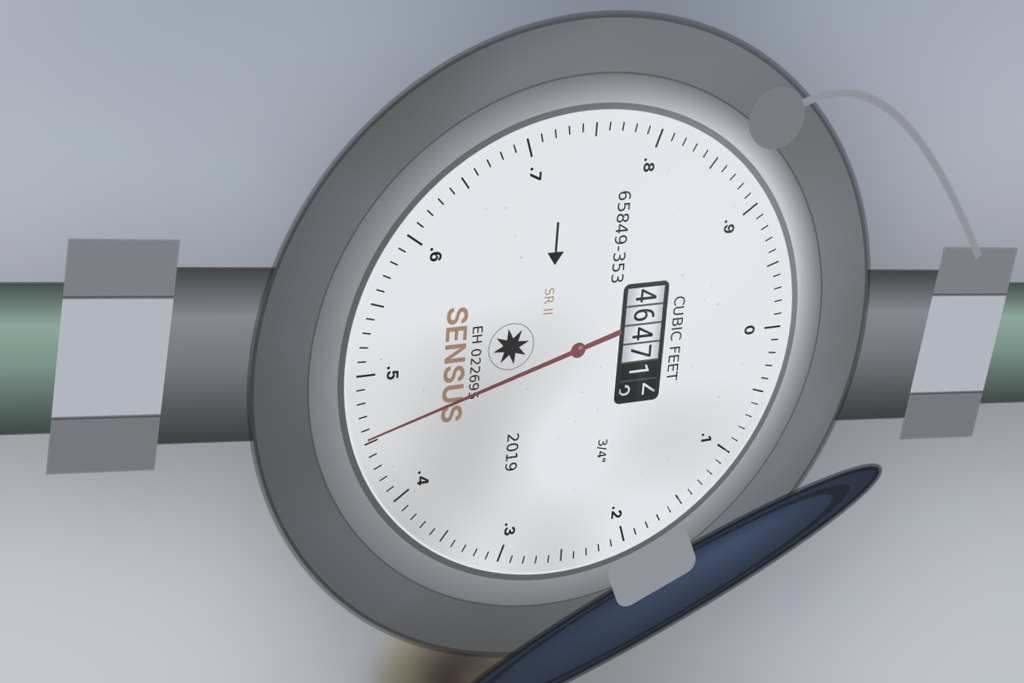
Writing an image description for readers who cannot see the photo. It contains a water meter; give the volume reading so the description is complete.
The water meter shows 464712.45 ft³
